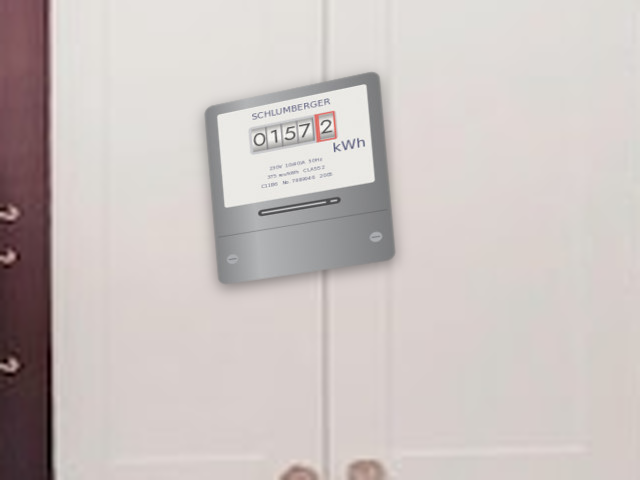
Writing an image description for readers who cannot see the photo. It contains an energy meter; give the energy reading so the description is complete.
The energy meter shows 157.2 kWh
